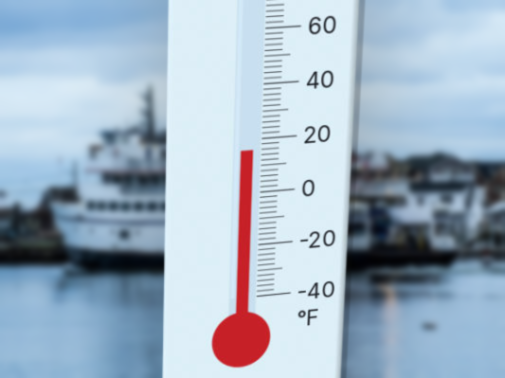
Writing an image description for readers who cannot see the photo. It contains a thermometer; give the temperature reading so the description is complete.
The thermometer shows 16 °F
